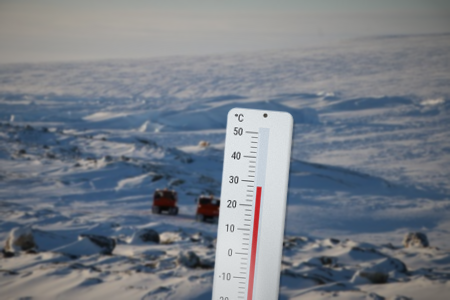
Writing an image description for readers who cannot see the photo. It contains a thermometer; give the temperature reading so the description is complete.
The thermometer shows 28 °C
